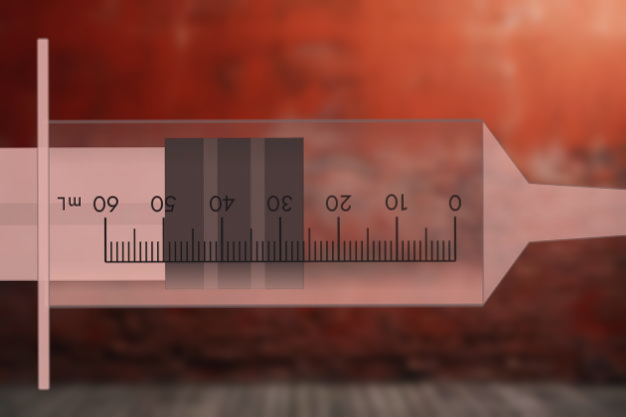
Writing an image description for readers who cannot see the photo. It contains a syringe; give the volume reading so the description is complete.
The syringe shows 26 mL
